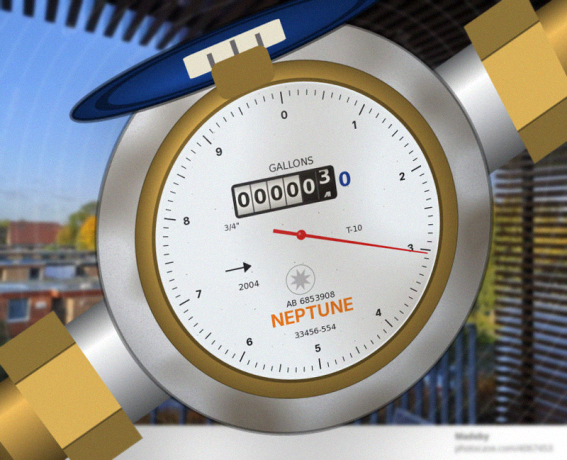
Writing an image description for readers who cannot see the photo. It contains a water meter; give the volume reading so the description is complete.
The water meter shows 33.0 gal
